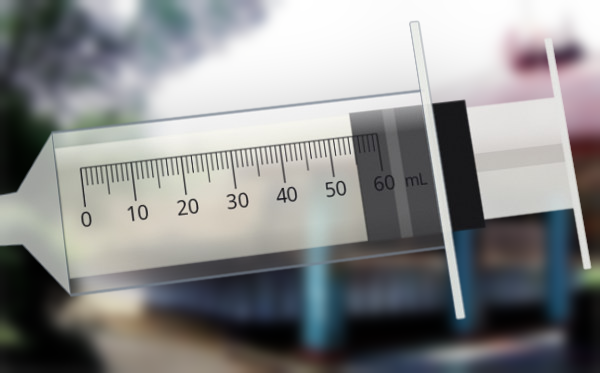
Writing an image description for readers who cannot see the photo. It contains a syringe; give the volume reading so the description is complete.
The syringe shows 55 mL
